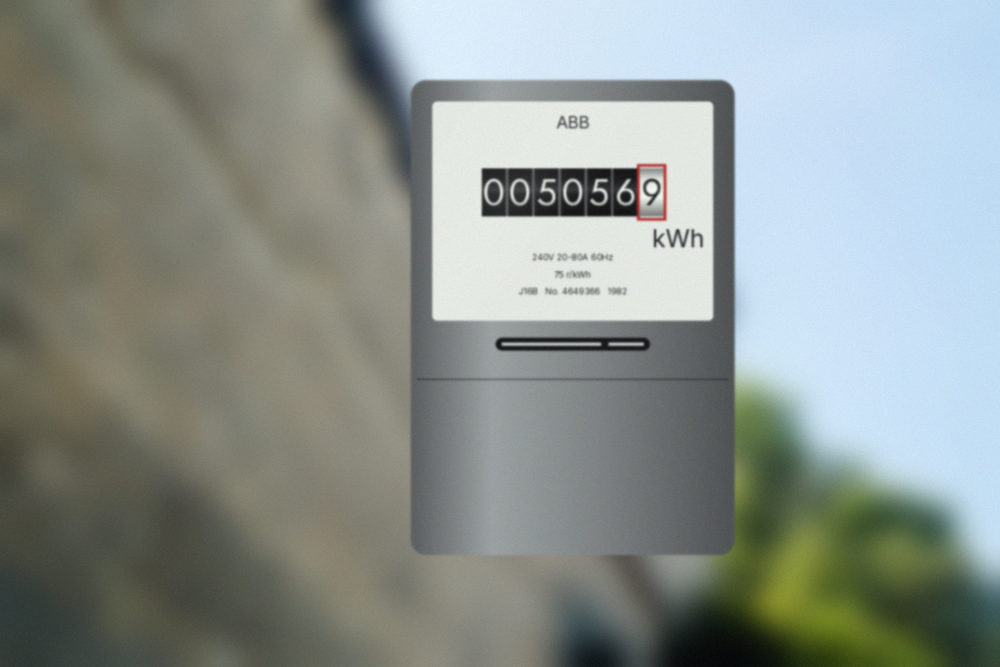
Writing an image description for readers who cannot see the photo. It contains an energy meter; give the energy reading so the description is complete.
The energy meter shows 5056.9 kWh
